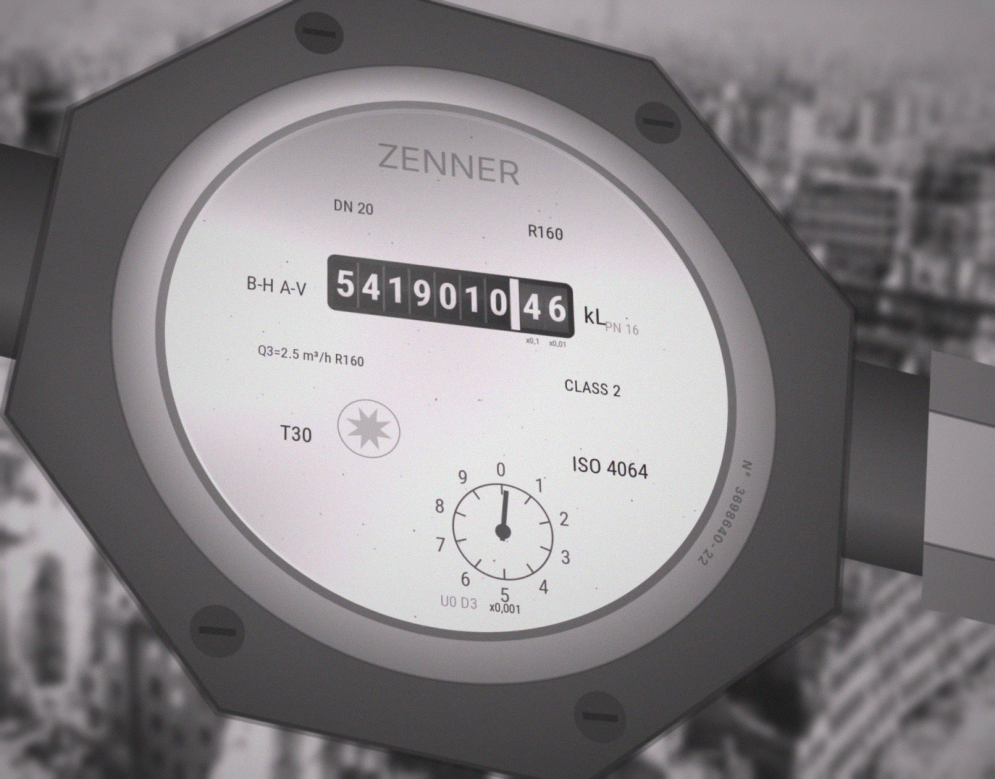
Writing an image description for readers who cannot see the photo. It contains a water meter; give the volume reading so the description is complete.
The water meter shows 5419010.460 kL
